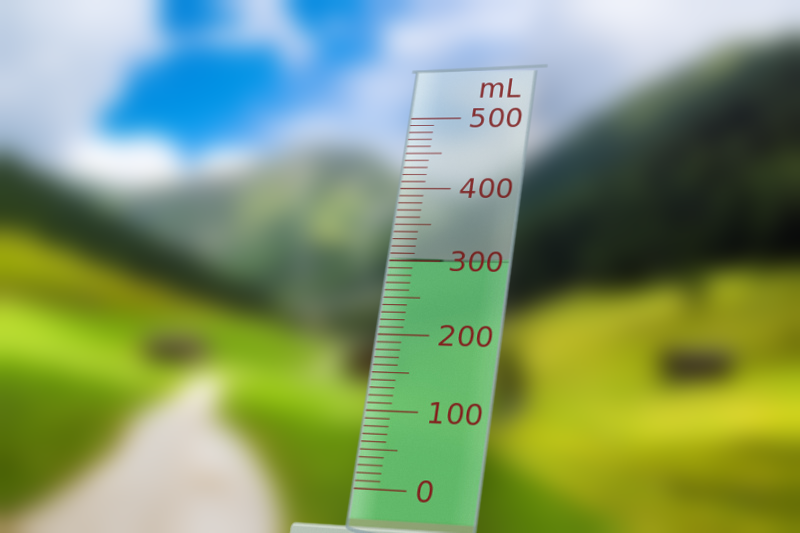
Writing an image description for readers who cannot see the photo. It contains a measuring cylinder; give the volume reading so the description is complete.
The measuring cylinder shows 300 mL
